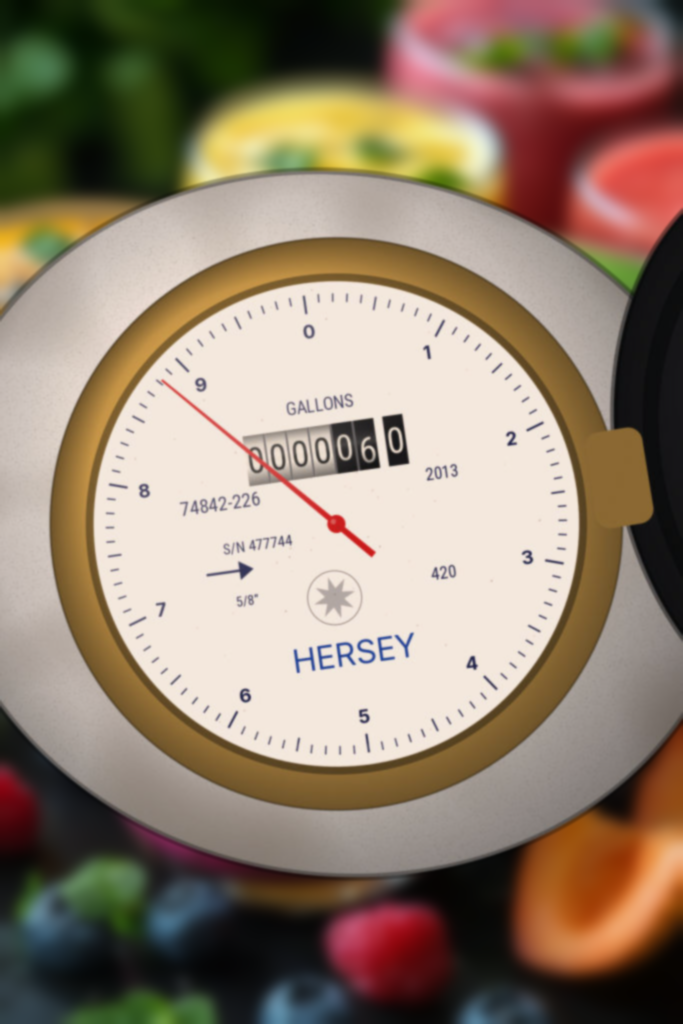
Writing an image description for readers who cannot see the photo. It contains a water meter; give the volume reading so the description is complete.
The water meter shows 58.8 gal
